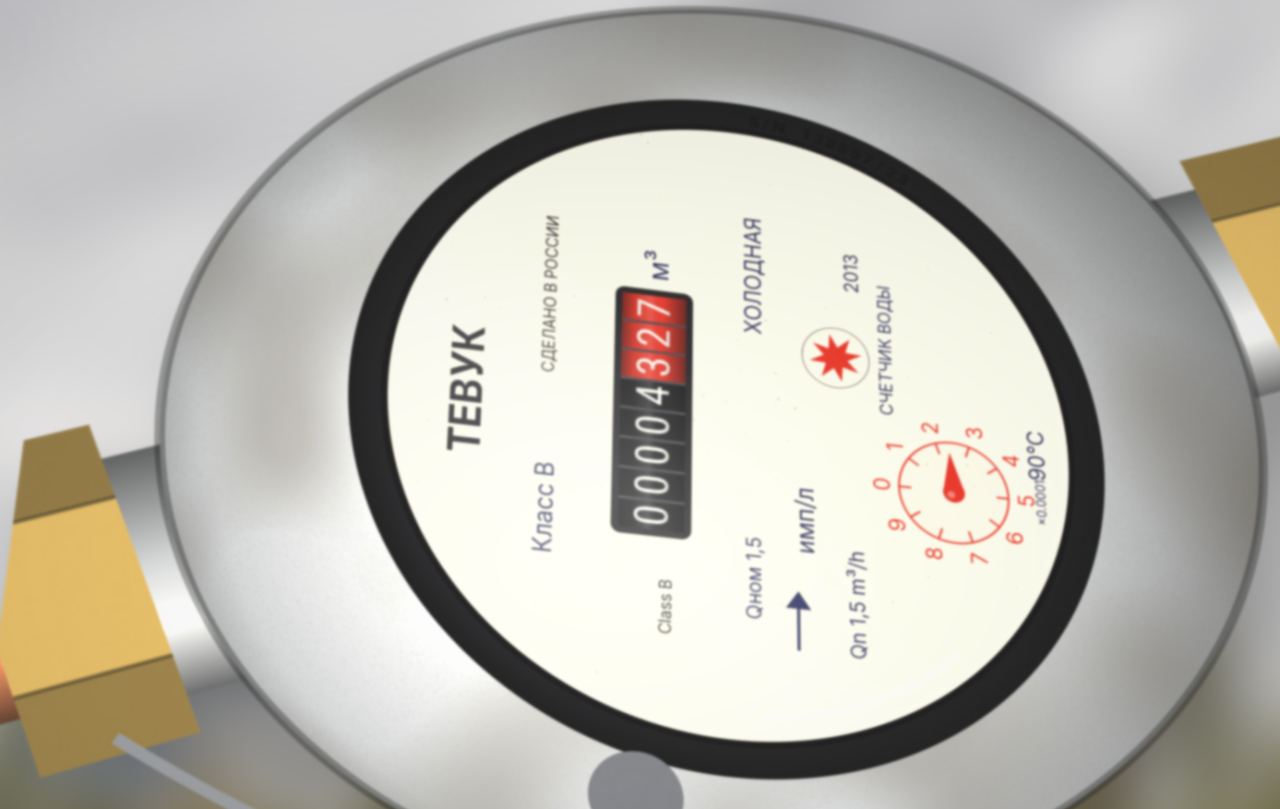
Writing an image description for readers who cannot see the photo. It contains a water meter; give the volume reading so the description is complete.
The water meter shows 4.3272 m³
